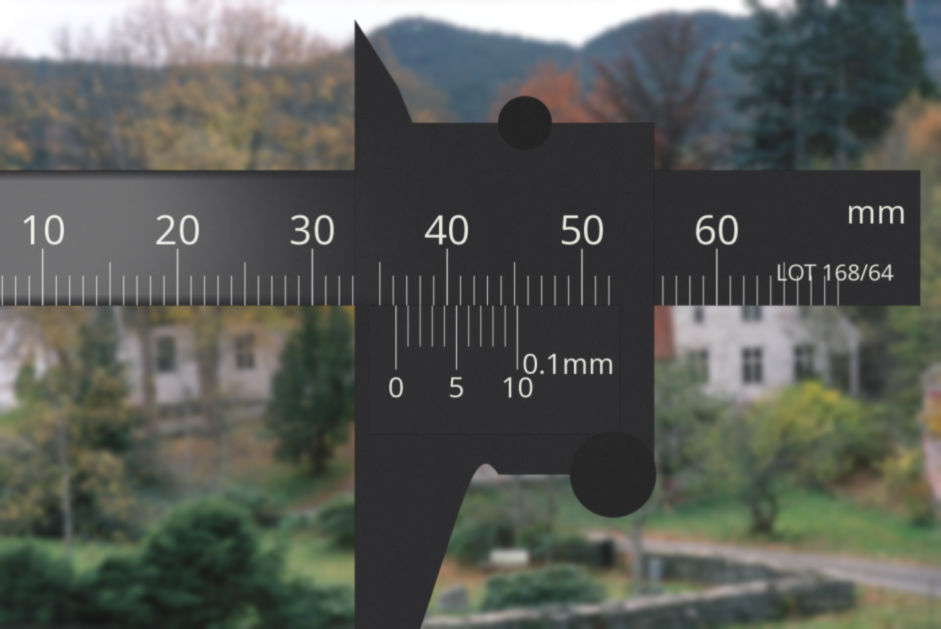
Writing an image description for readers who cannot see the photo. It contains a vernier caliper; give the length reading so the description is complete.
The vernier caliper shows 36.2 mm
